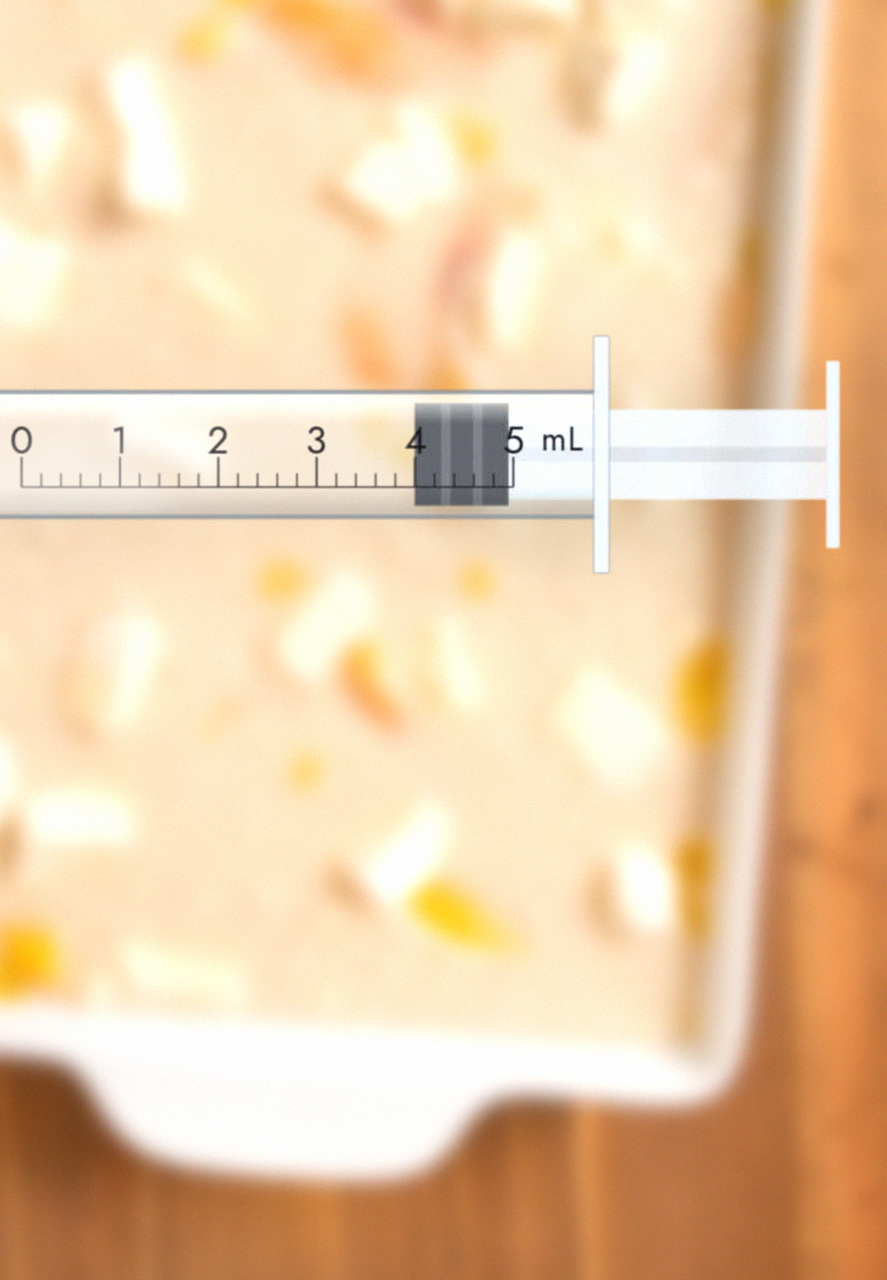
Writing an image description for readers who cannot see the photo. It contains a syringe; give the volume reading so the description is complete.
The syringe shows 4 mL
